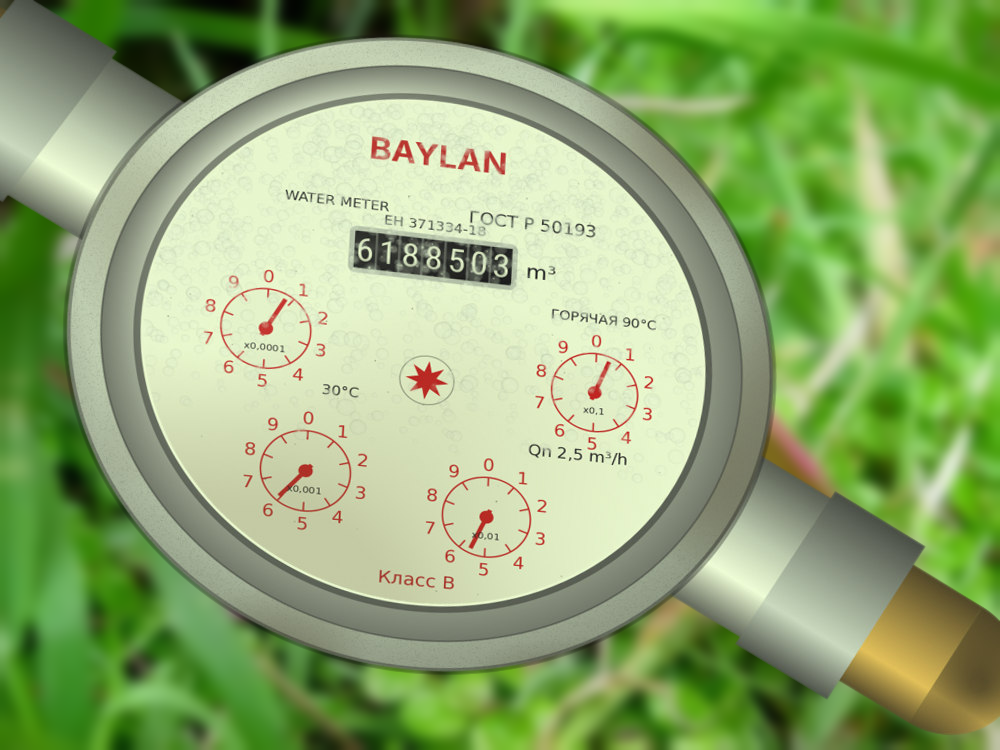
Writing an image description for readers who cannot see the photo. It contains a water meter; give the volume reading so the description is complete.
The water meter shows 6188503.0560 m³
